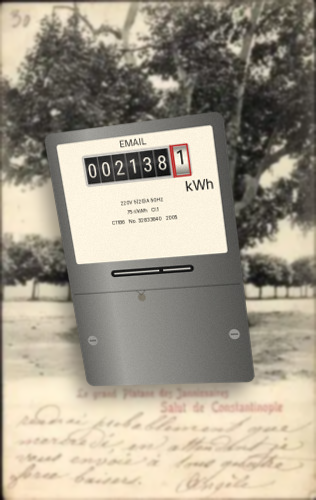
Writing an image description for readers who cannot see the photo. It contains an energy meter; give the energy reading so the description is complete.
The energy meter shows 2138.1 kWh
